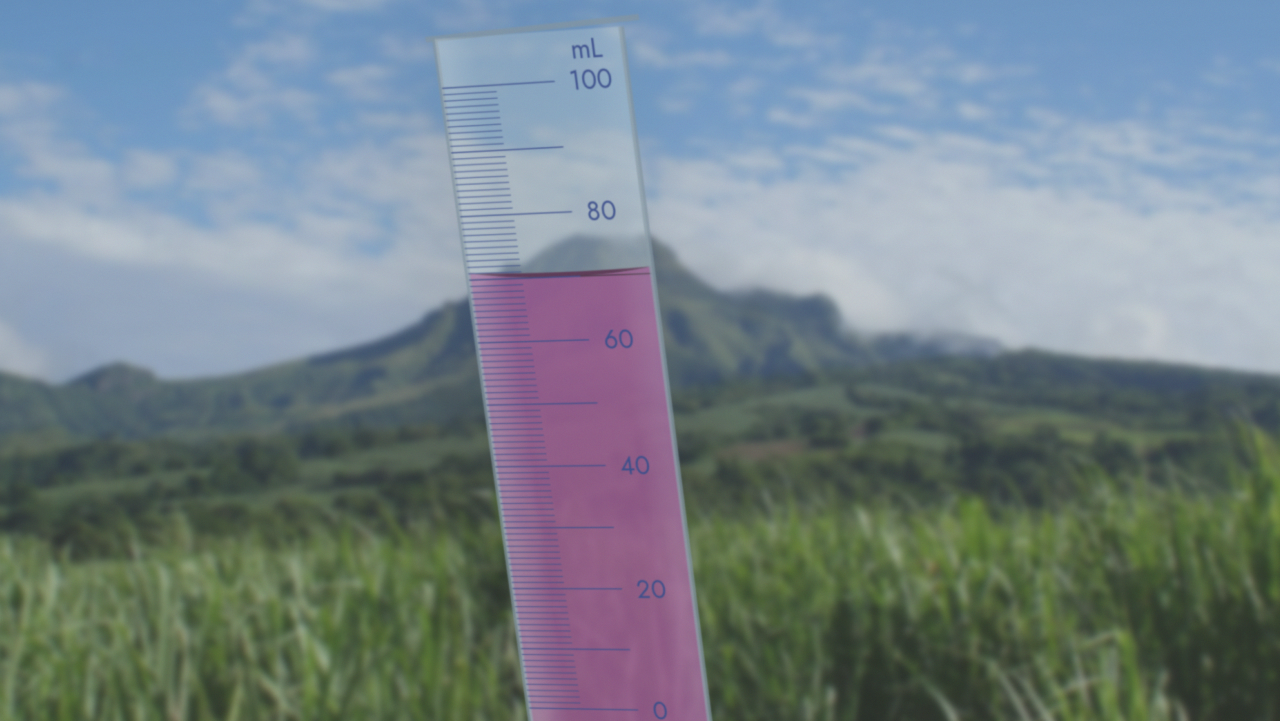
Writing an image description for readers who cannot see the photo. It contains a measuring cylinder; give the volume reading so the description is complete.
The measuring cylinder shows 70 mL
